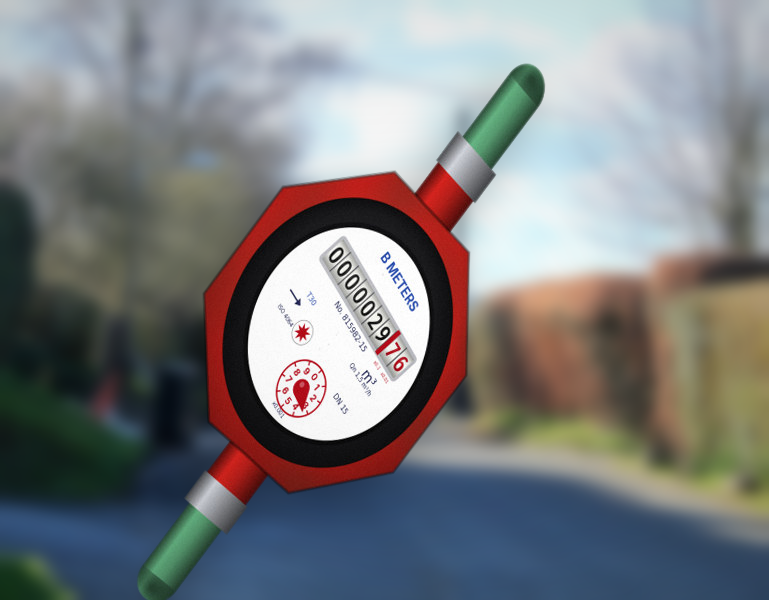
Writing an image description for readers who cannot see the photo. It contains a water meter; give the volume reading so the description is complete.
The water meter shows 29.763 m³
